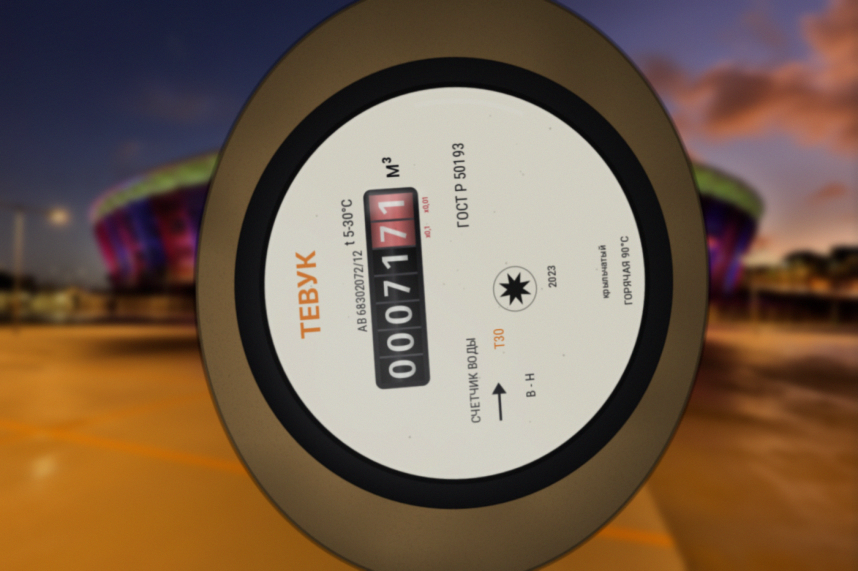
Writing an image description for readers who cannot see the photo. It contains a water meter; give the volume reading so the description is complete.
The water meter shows 71.71 m³
